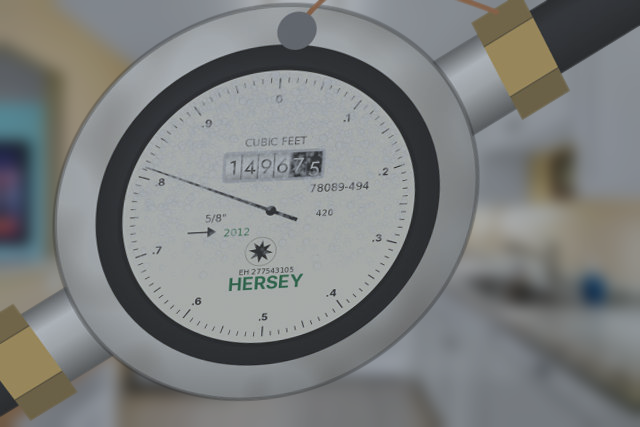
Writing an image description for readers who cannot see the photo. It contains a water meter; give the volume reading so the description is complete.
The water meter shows 149674.81 ft³
